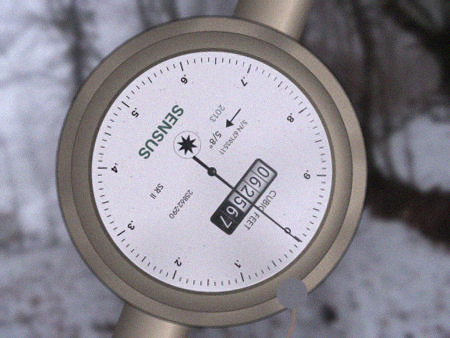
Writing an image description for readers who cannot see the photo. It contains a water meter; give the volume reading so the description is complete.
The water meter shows 62567.00 ft³
